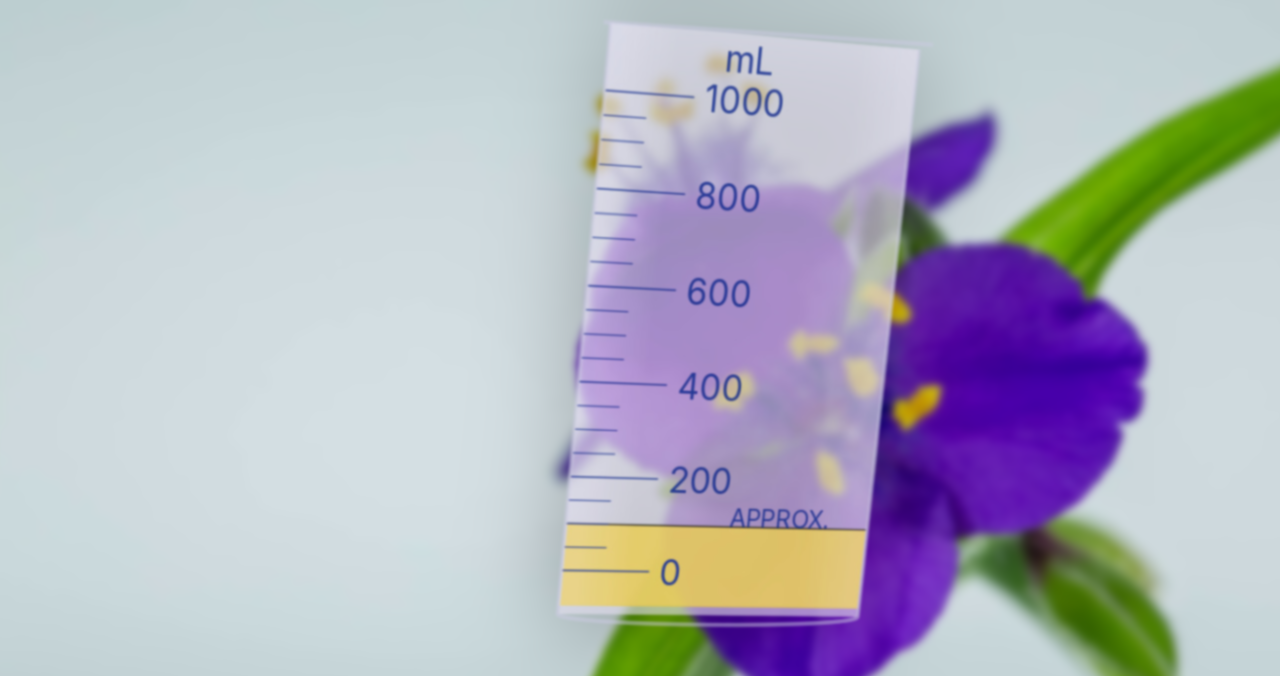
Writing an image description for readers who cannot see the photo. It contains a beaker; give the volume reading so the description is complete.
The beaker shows 100 mL
